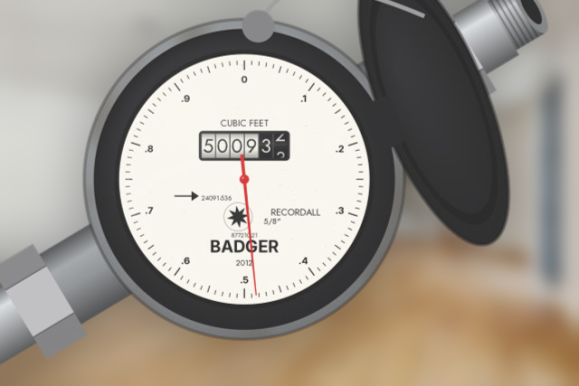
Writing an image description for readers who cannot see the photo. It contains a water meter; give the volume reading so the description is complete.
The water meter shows 500932.48 ft³
